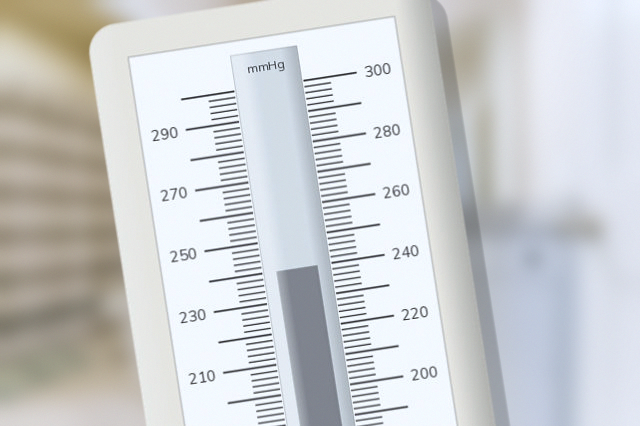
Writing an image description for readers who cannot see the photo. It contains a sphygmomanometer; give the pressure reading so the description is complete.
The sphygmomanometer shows 240 mmHg
